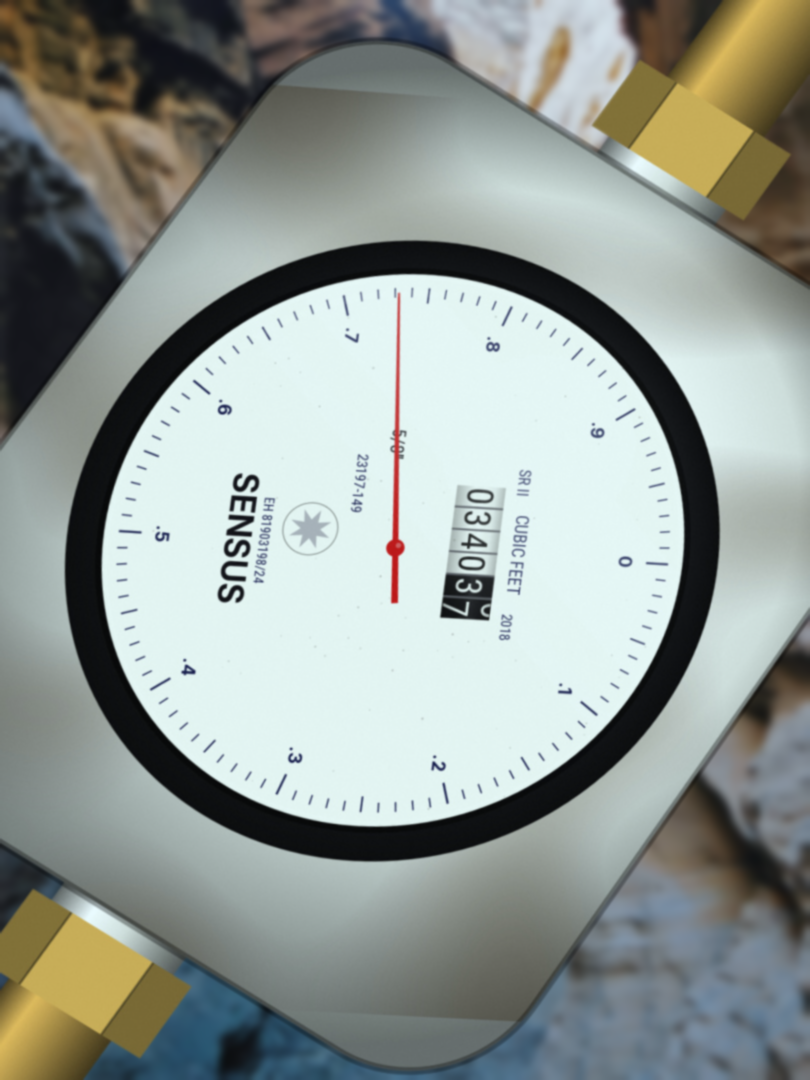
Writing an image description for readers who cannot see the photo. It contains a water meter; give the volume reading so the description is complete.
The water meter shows 34036.73 ft³
